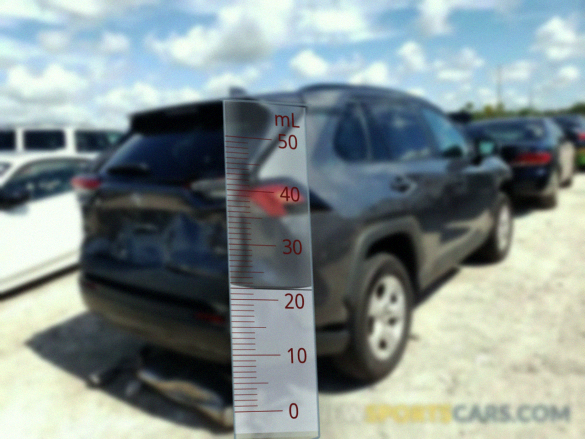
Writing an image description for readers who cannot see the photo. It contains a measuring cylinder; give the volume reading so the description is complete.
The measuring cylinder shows 22 mL
